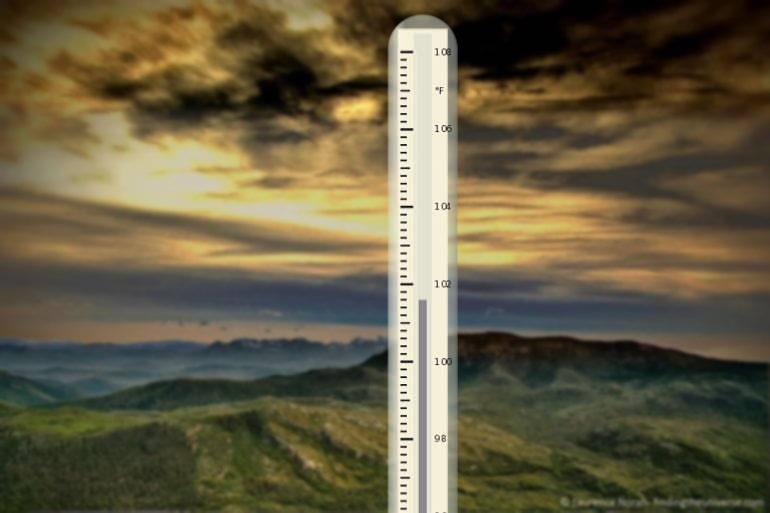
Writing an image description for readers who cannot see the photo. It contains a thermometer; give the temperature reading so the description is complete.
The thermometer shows 101.6 °F
